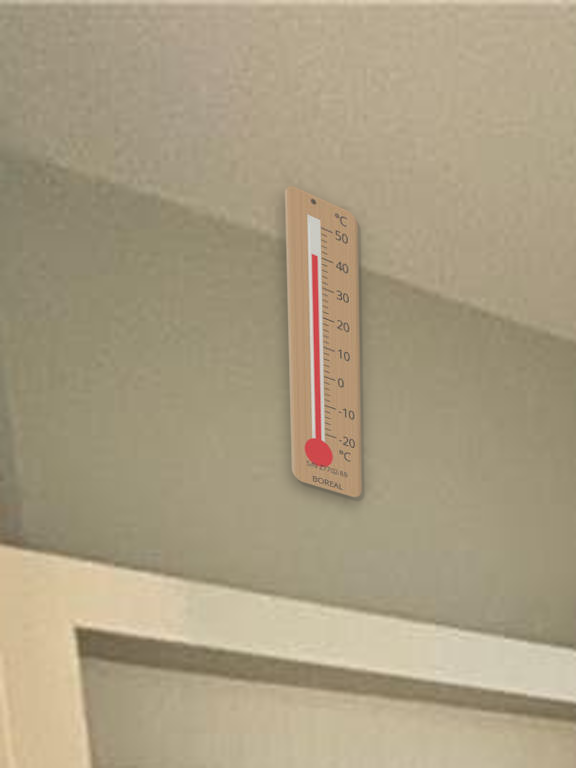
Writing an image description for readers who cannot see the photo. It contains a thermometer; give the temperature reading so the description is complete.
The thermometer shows 40 °C
